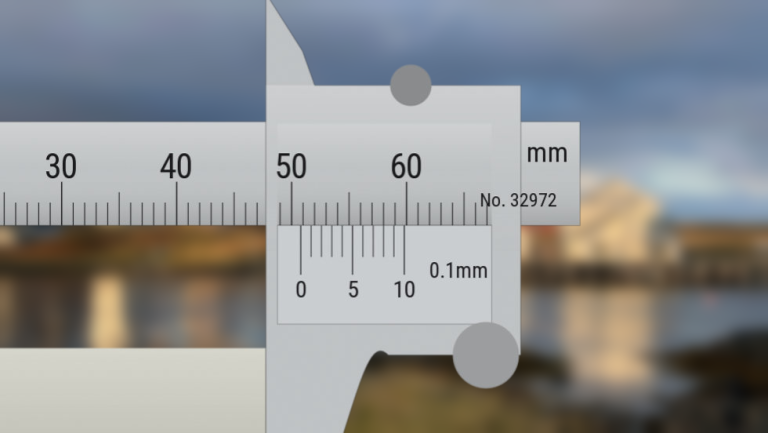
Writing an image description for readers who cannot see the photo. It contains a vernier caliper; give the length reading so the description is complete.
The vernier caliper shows 50.8 mm
